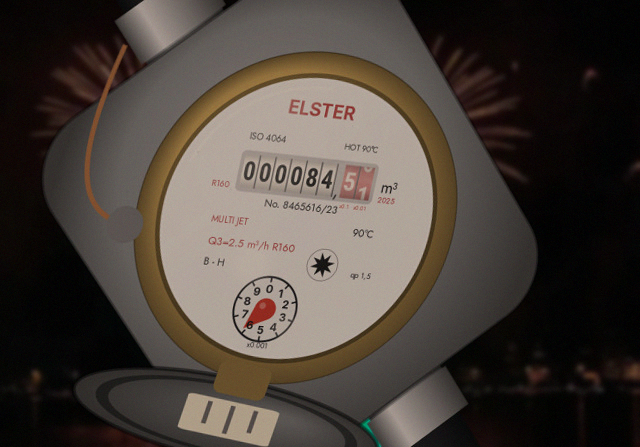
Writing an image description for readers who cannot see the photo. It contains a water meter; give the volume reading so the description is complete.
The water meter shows 84.506 m³
